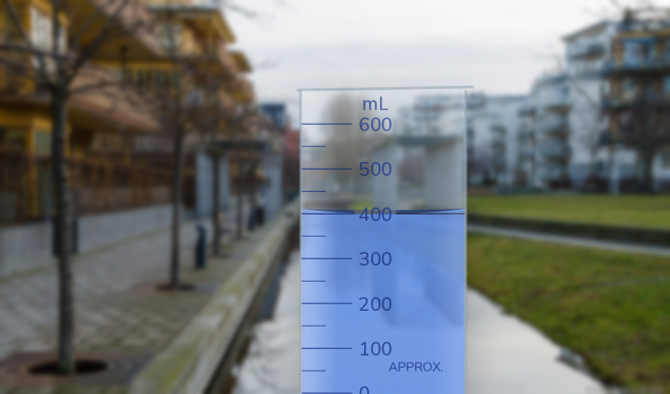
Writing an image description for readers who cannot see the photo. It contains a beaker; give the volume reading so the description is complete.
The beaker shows 400 mL
